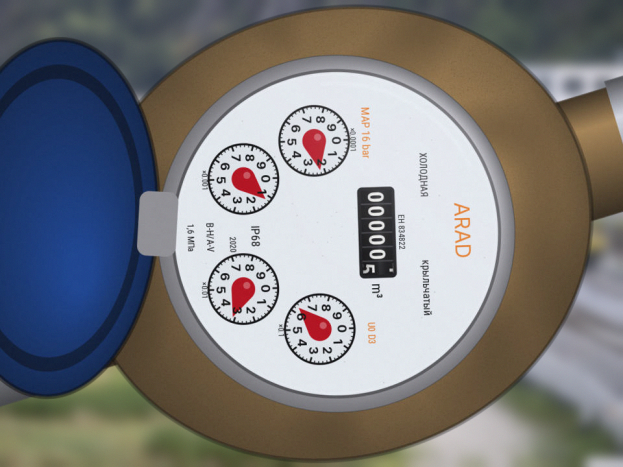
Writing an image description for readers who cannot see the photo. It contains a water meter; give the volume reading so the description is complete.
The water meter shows 4.6312 m³
